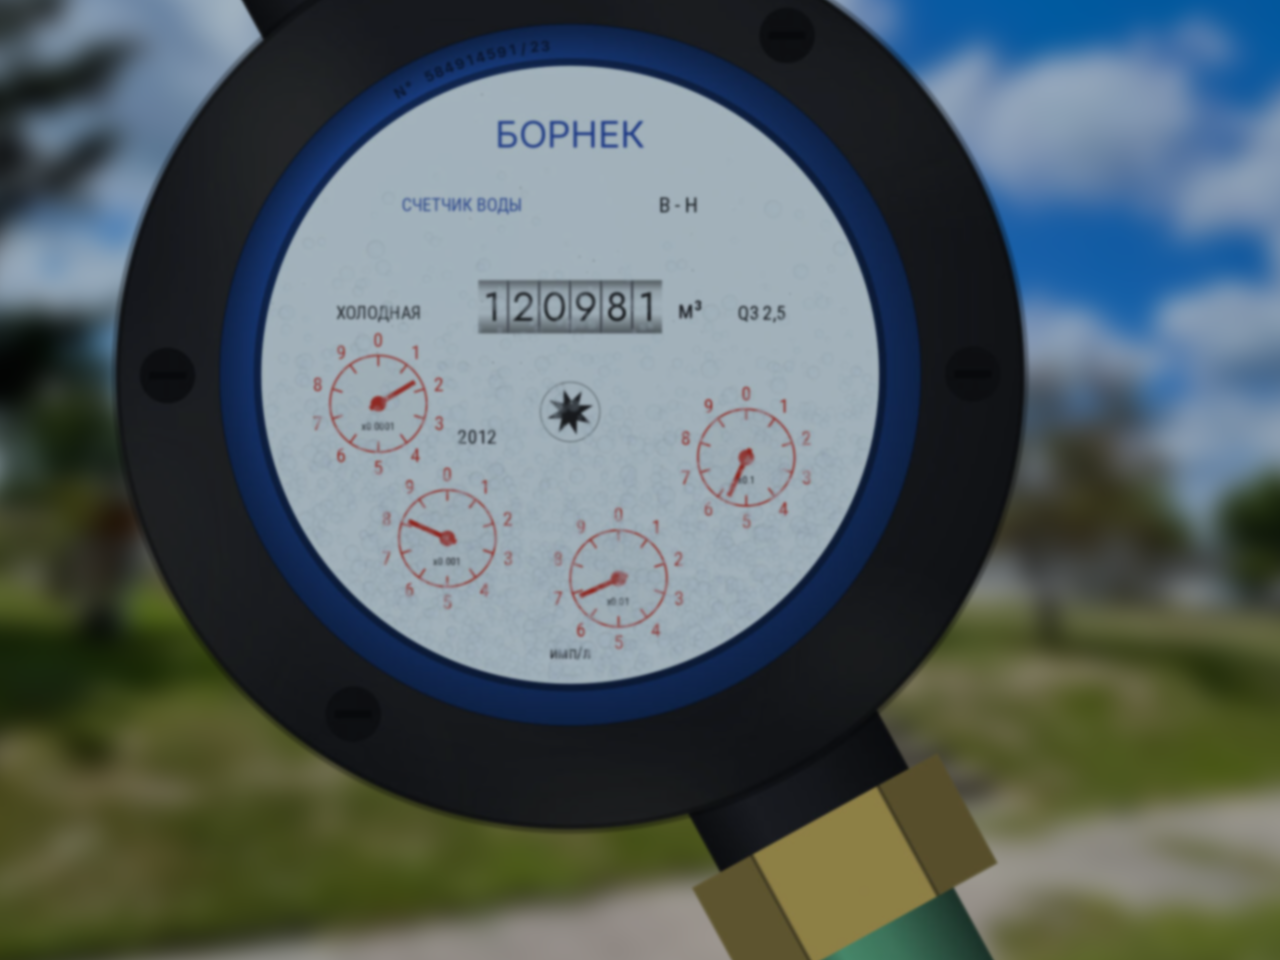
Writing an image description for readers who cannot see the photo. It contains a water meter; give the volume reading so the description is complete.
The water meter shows 120981.5681 m³
